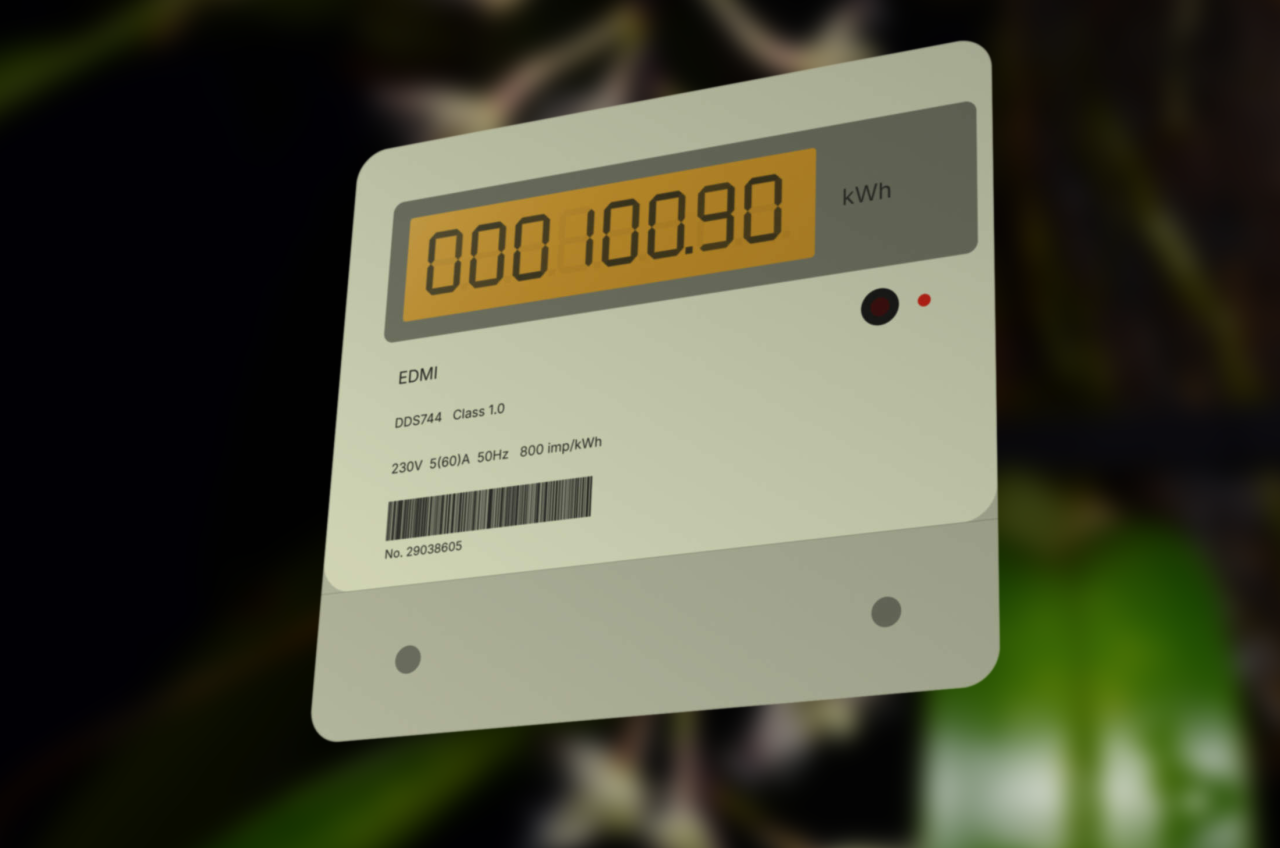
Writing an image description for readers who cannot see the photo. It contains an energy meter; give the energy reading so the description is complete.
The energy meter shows 100.90 kWh
